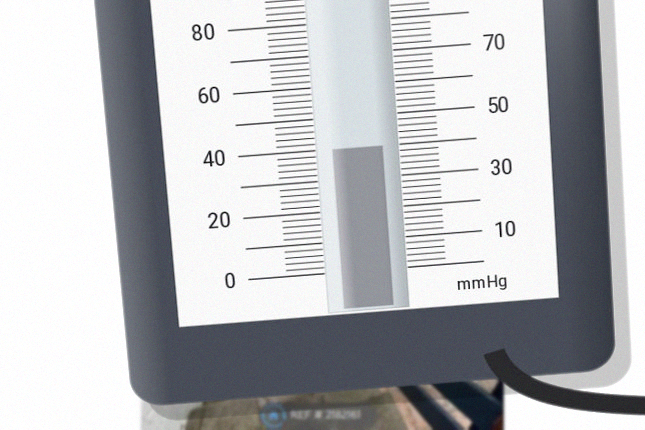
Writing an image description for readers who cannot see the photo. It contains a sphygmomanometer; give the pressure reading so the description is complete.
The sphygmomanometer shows 40 mmHg
